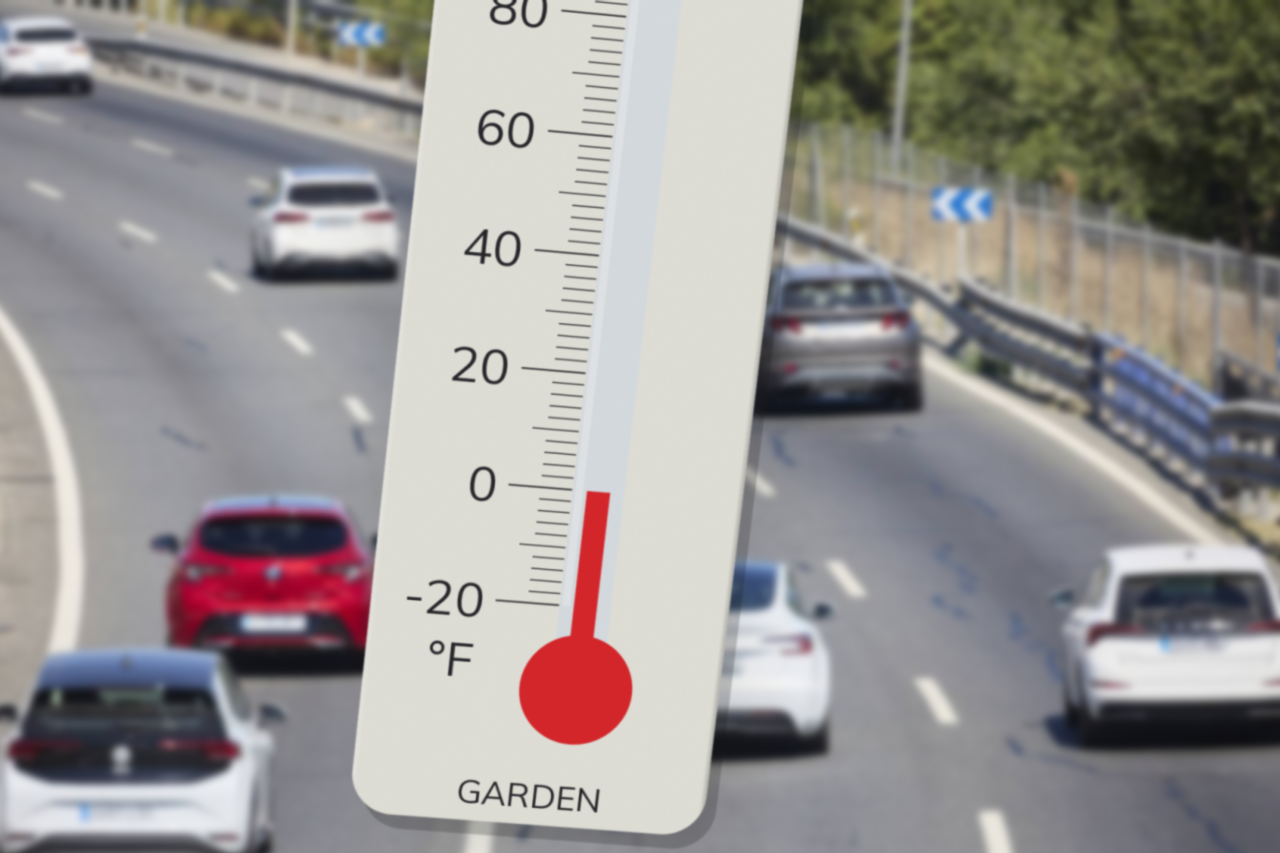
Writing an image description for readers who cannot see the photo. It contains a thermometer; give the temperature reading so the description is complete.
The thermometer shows 0 °F
